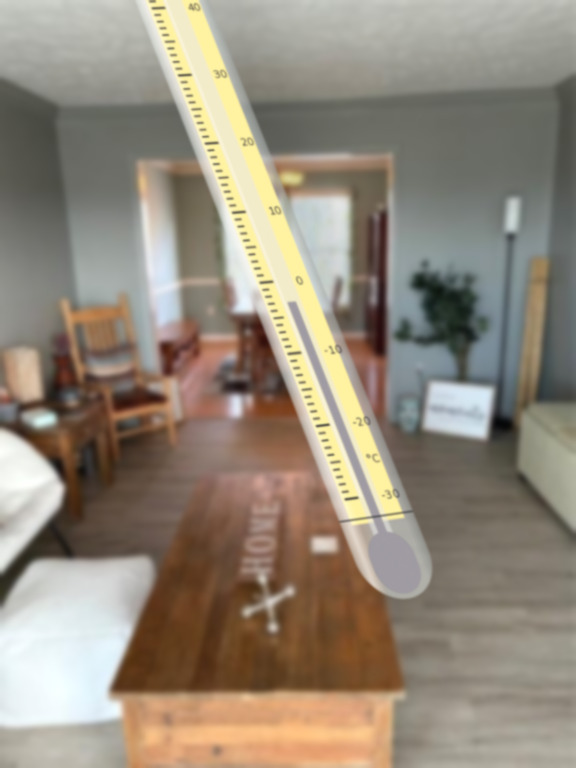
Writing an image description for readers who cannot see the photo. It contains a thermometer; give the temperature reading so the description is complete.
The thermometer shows -3 °C
